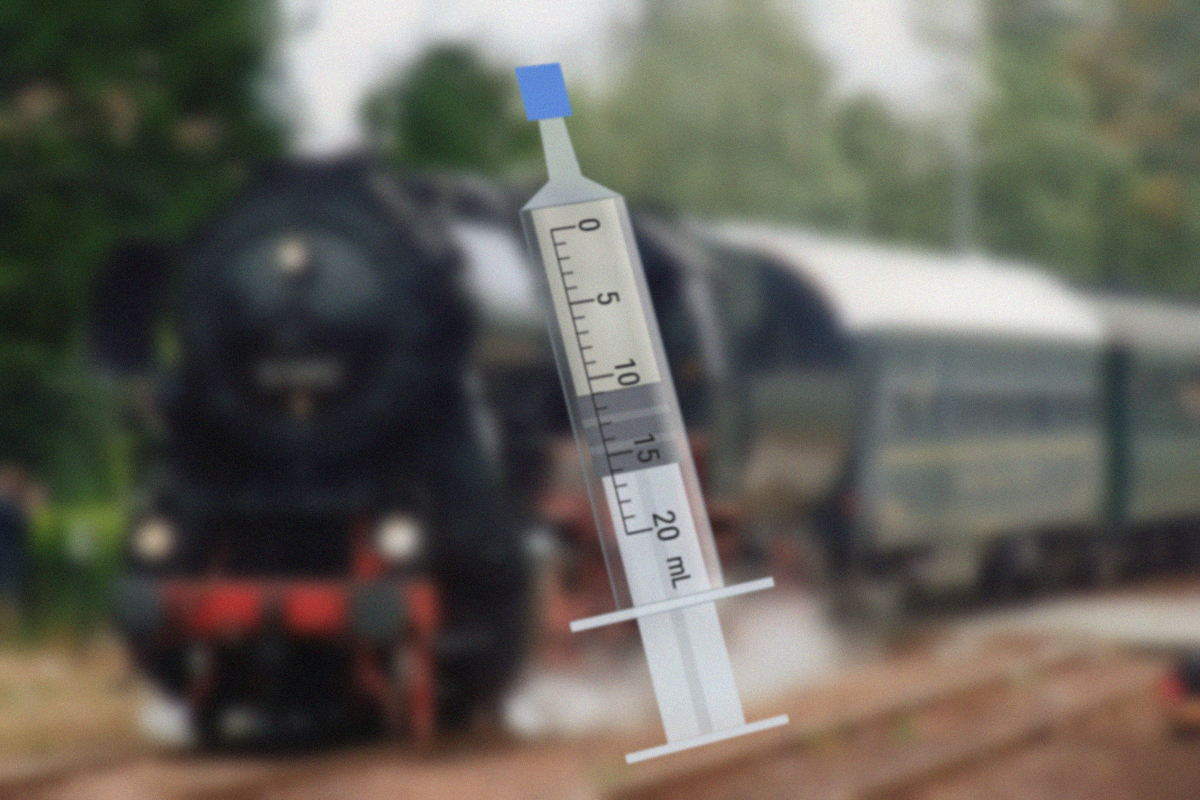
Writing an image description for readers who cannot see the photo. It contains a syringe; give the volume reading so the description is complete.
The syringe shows 11 mL
